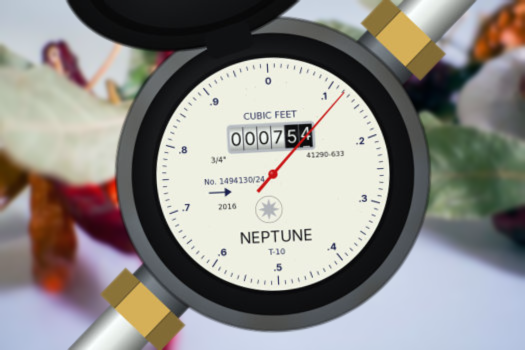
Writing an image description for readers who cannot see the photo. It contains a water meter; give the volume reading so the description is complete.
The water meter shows 754.12 ft³
